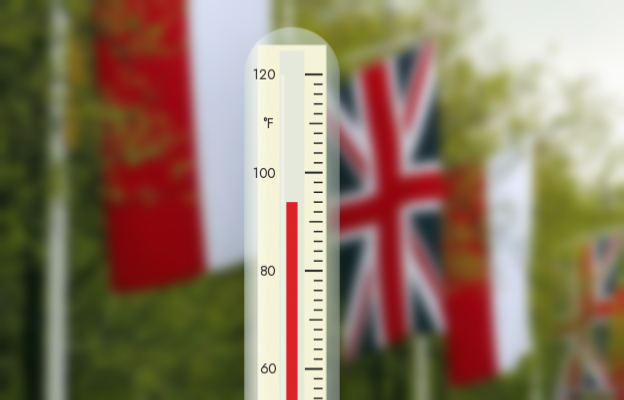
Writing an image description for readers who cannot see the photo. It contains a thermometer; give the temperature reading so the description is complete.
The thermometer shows 94 °F
